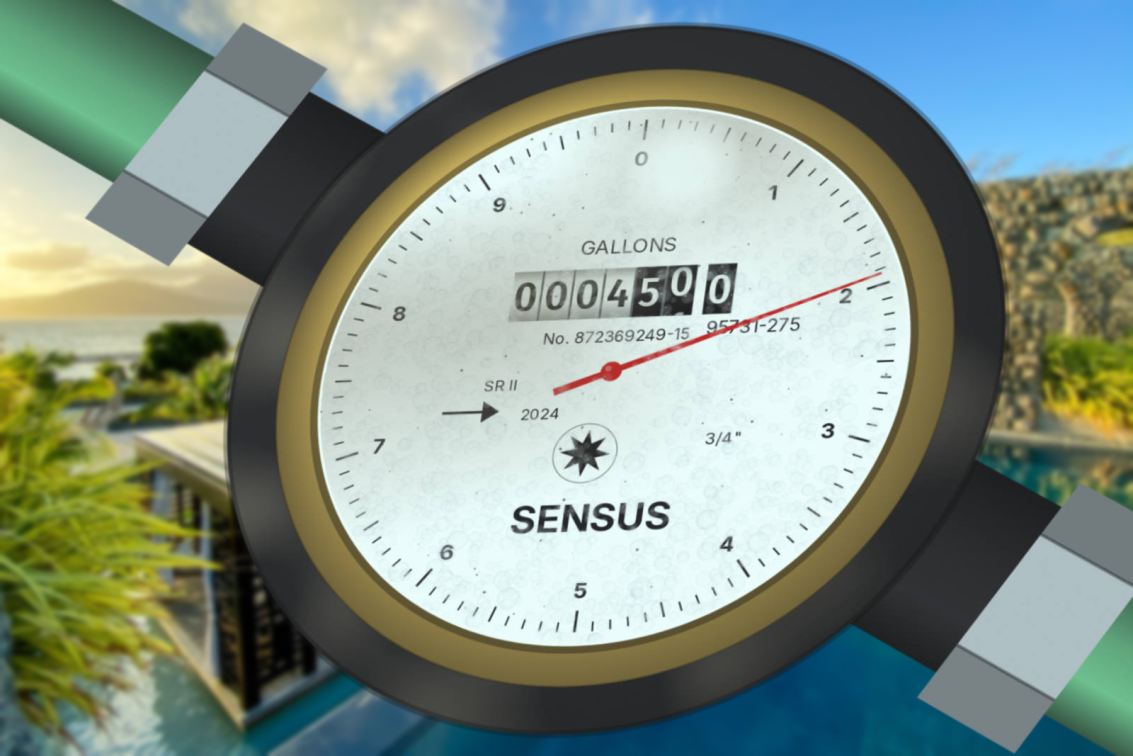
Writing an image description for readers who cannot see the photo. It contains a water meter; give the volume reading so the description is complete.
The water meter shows 4501.9 gal
